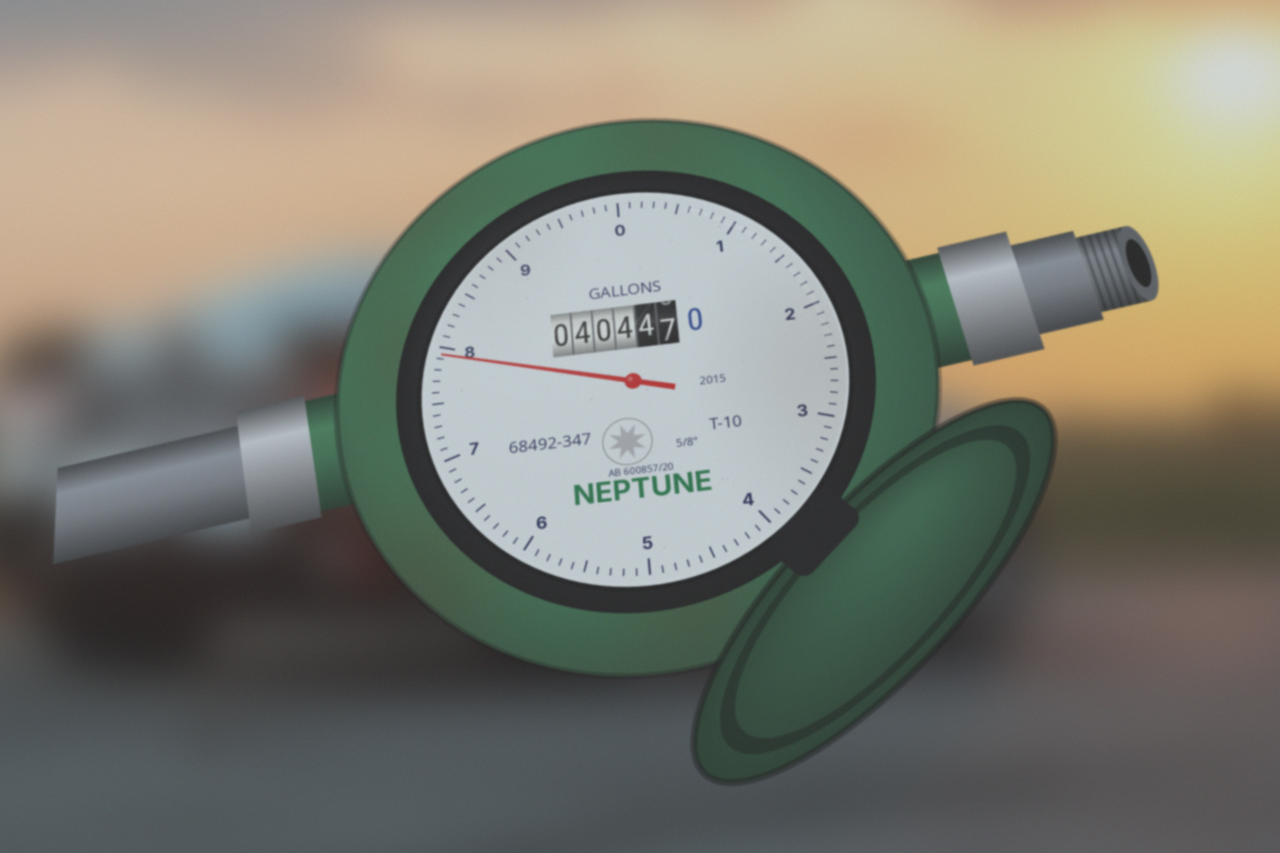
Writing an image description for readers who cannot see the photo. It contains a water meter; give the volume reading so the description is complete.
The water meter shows 404467.9 gal
